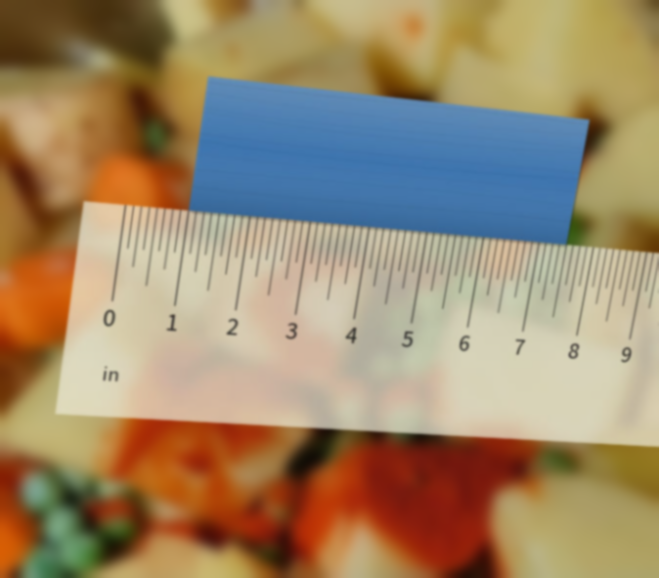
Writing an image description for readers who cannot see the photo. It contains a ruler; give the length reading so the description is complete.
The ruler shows 6.5 in
